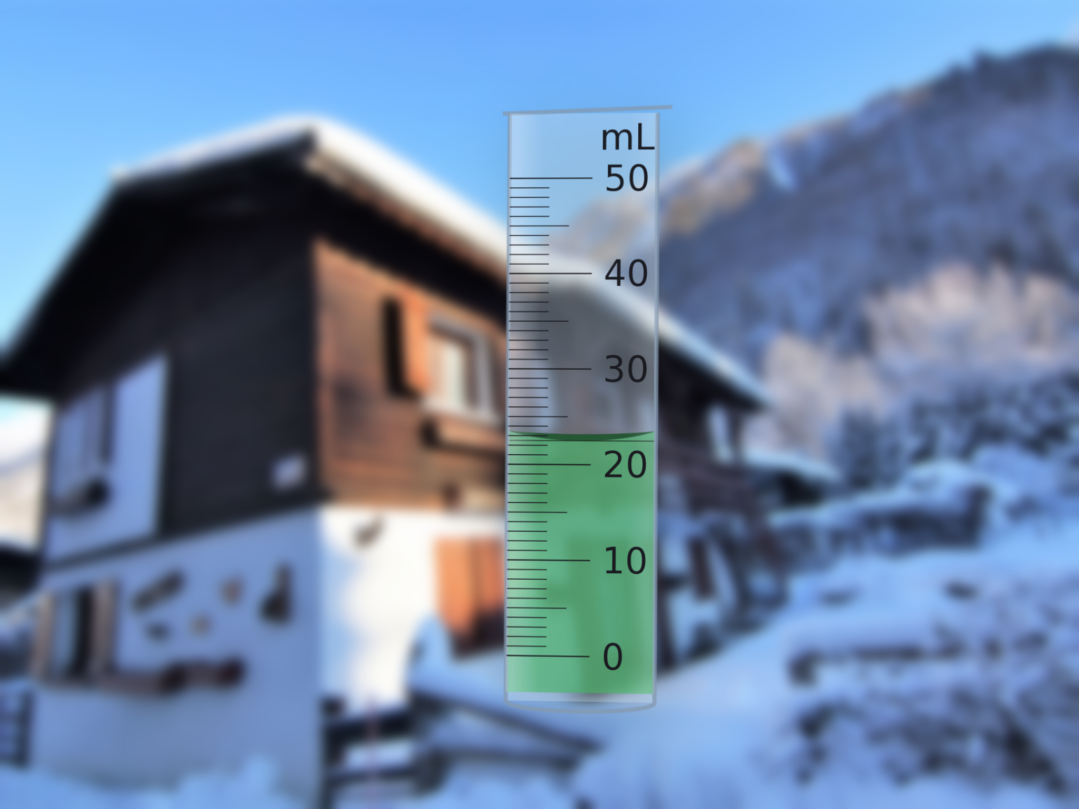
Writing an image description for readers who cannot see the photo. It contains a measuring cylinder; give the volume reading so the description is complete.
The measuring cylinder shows 22.5 mL
